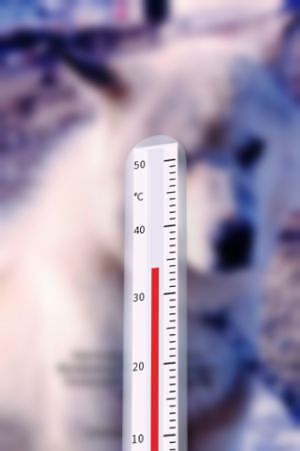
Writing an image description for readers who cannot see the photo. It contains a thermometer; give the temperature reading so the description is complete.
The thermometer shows 34 °C
